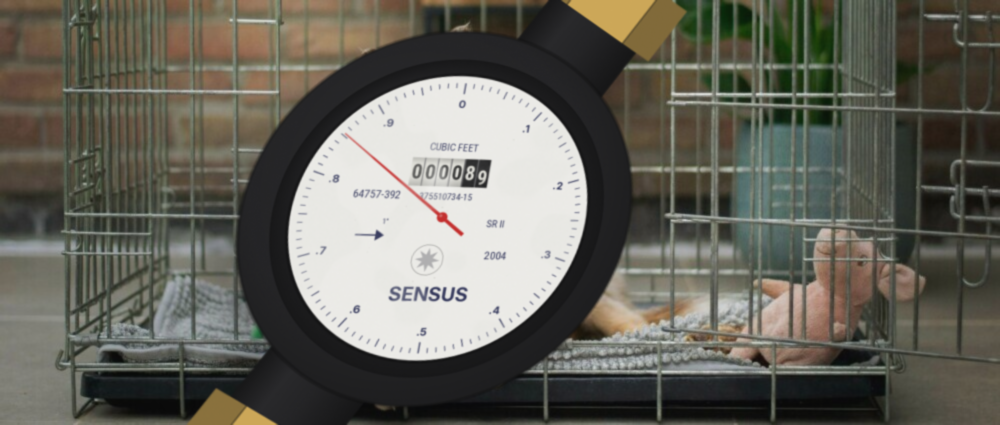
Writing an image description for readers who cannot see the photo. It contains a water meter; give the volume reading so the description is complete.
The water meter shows 88.85 ft³
